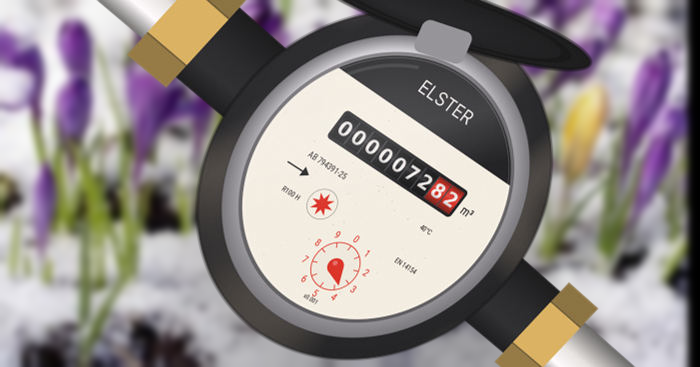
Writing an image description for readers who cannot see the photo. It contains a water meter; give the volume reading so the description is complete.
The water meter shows 72.823 m³
